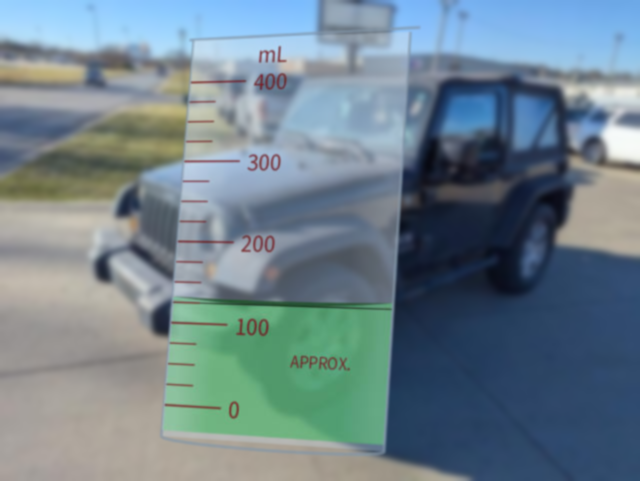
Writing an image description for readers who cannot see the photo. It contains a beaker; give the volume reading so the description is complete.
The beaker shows 125 mL
